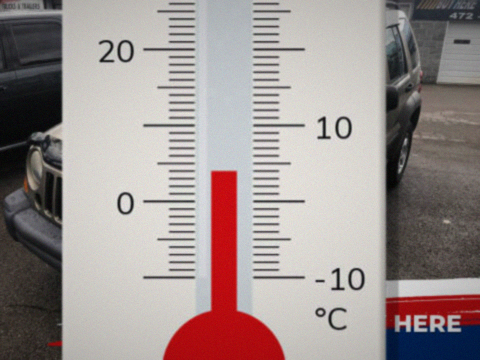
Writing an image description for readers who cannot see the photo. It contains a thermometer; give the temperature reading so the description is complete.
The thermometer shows 4 °C
